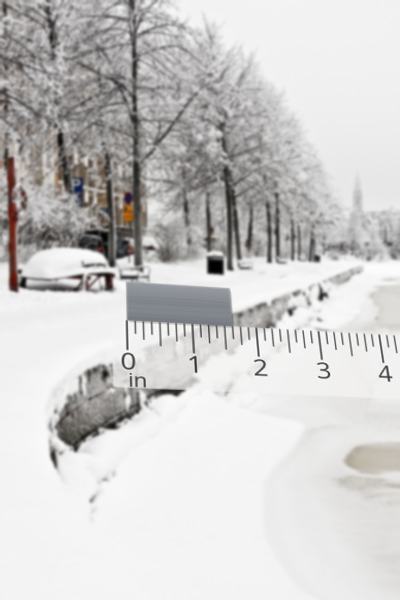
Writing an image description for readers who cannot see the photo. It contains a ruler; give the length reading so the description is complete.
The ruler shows 1.625 in
